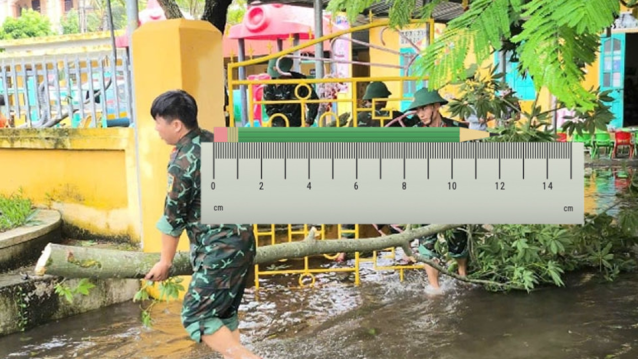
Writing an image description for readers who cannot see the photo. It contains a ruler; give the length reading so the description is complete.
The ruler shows 12 cm
